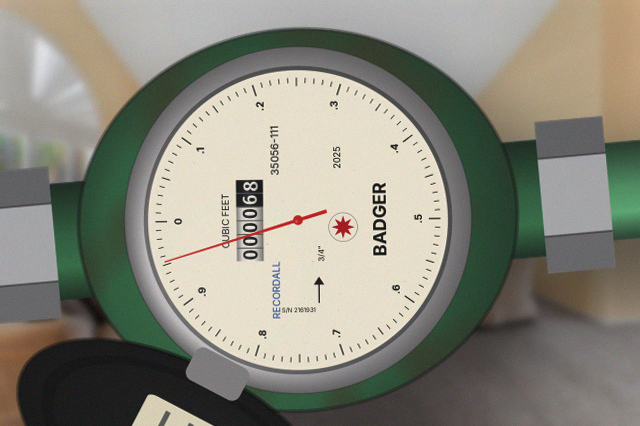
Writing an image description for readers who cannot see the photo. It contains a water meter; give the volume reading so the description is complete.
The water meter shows 67.95 ft³
